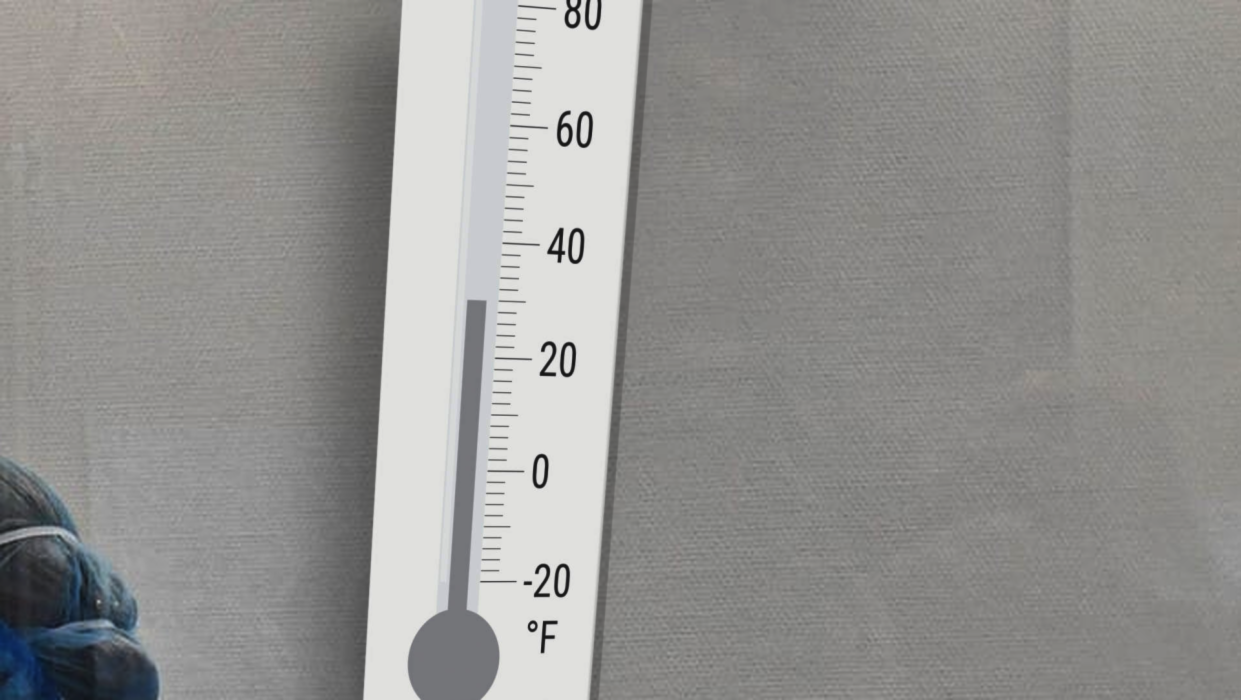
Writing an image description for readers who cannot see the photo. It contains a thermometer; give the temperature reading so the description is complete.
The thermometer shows 30 °F
